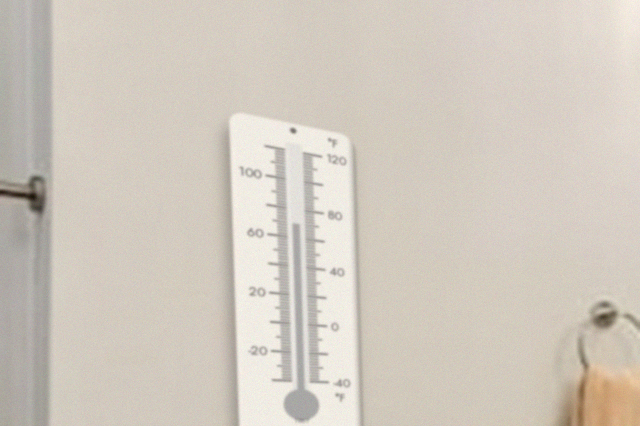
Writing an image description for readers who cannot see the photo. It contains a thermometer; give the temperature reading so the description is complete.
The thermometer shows 70 °F
